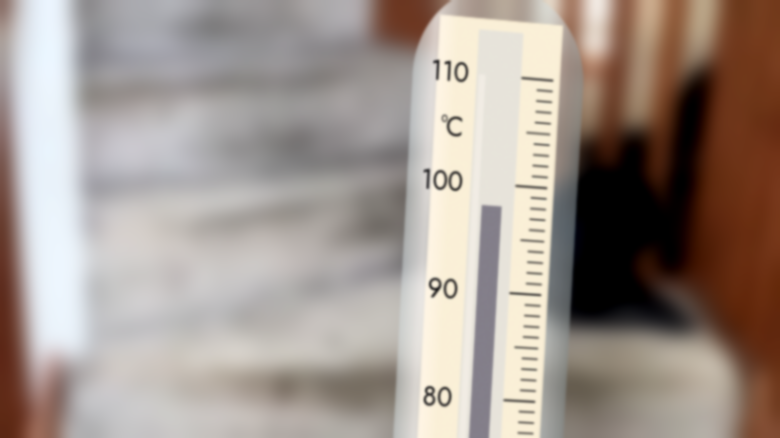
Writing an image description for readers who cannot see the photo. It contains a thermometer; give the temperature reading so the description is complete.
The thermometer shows 98 °C
